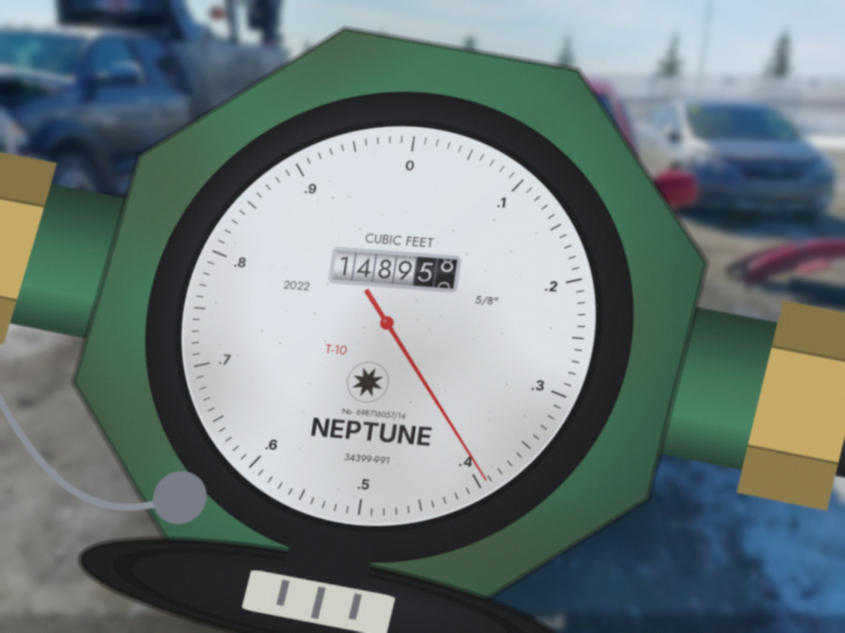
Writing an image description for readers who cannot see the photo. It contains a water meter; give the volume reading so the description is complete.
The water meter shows 148958.39 ft³
